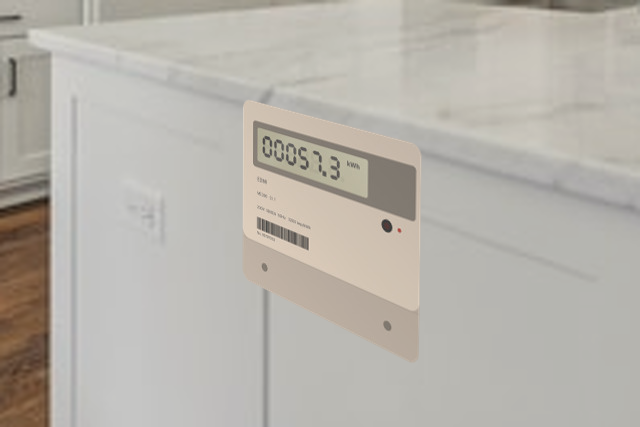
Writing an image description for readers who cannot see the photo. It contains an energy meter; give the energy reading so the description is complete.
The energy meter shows 57.3 kWh
